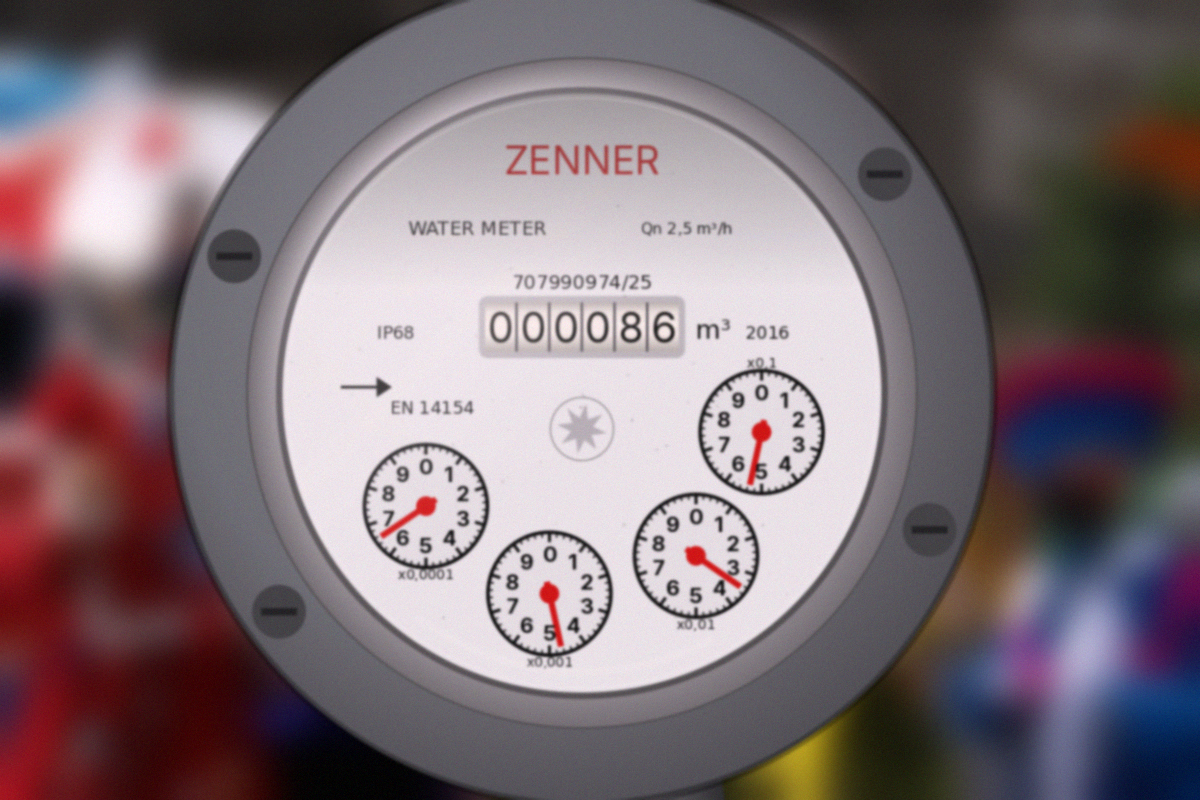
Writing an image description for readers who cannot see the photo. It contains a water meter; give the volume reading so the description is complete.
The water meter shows 86.5346 m³
